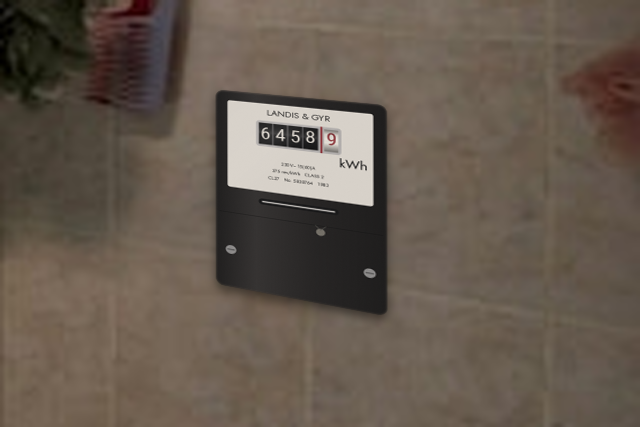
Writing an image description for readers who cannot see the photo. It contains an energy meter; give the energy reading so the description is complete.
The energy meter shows 6458.9 kWh
